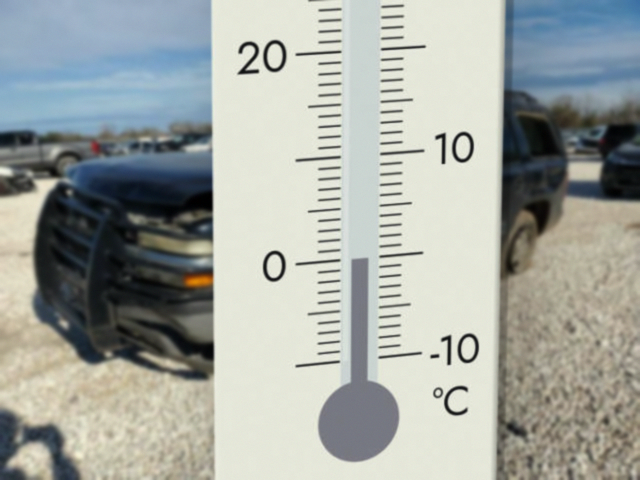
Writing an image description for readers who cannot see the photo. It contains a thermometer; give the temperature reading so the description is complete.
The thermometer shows 0 °C
